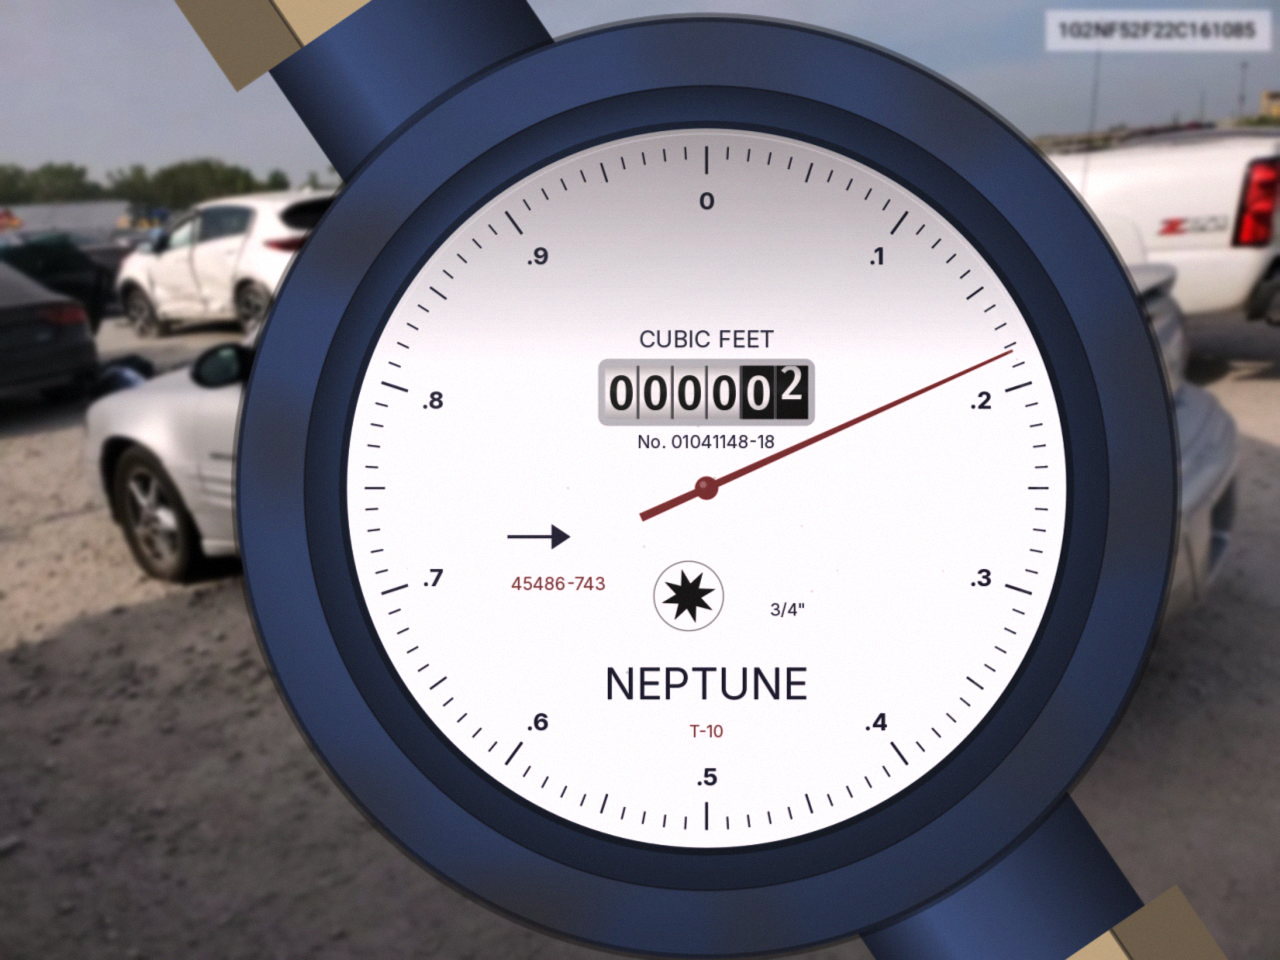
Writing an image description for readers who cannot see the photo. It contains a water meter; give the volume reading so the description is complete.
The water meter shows 2.18 ft³
